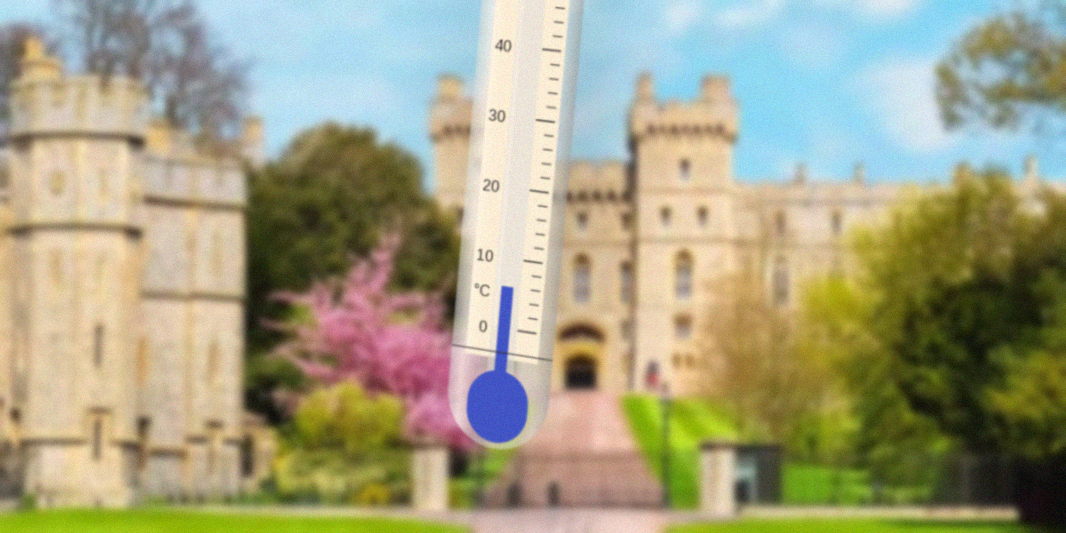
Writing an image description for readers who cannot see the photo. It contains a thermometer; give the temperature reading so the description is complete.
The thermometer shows 6 °C
